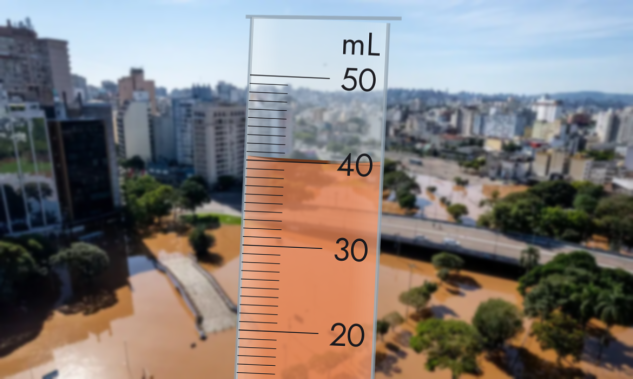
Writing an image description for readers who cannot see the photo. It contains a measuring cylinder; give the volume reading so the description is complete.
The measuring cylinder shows 40 mL
